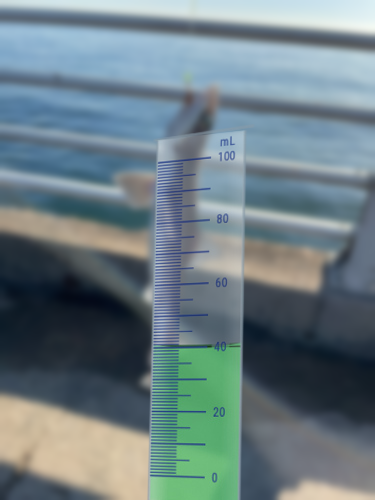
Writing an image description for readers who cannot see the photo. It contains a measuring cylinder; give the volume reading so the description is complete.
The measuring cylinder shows 40 mL
